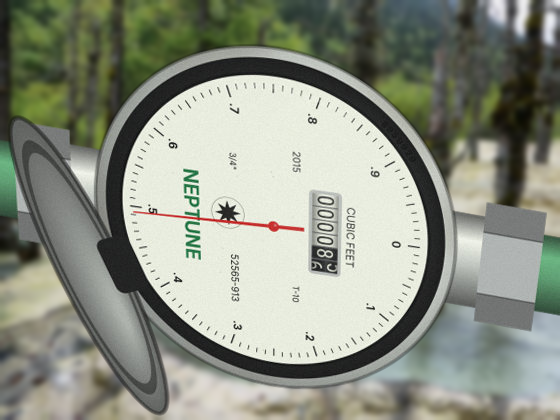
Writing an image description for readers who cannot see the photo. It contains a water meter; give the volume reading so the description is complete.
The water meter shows 85.49 ft³
